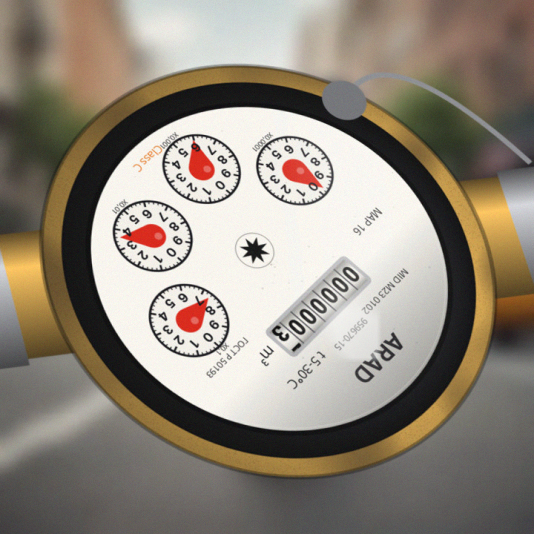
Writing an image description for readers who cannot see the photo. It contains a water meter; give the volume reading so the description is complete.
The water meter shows 2.7359 m³
